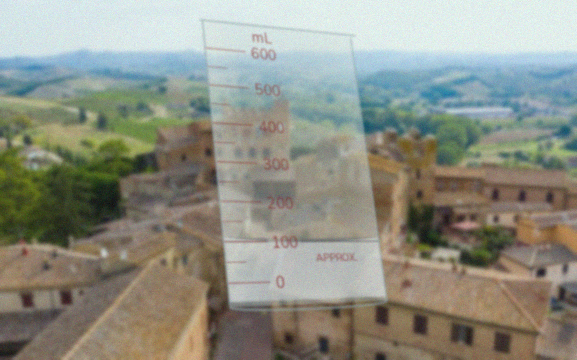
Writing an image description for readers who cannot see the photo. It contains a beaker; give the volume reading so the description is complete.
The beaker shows 100 mL
